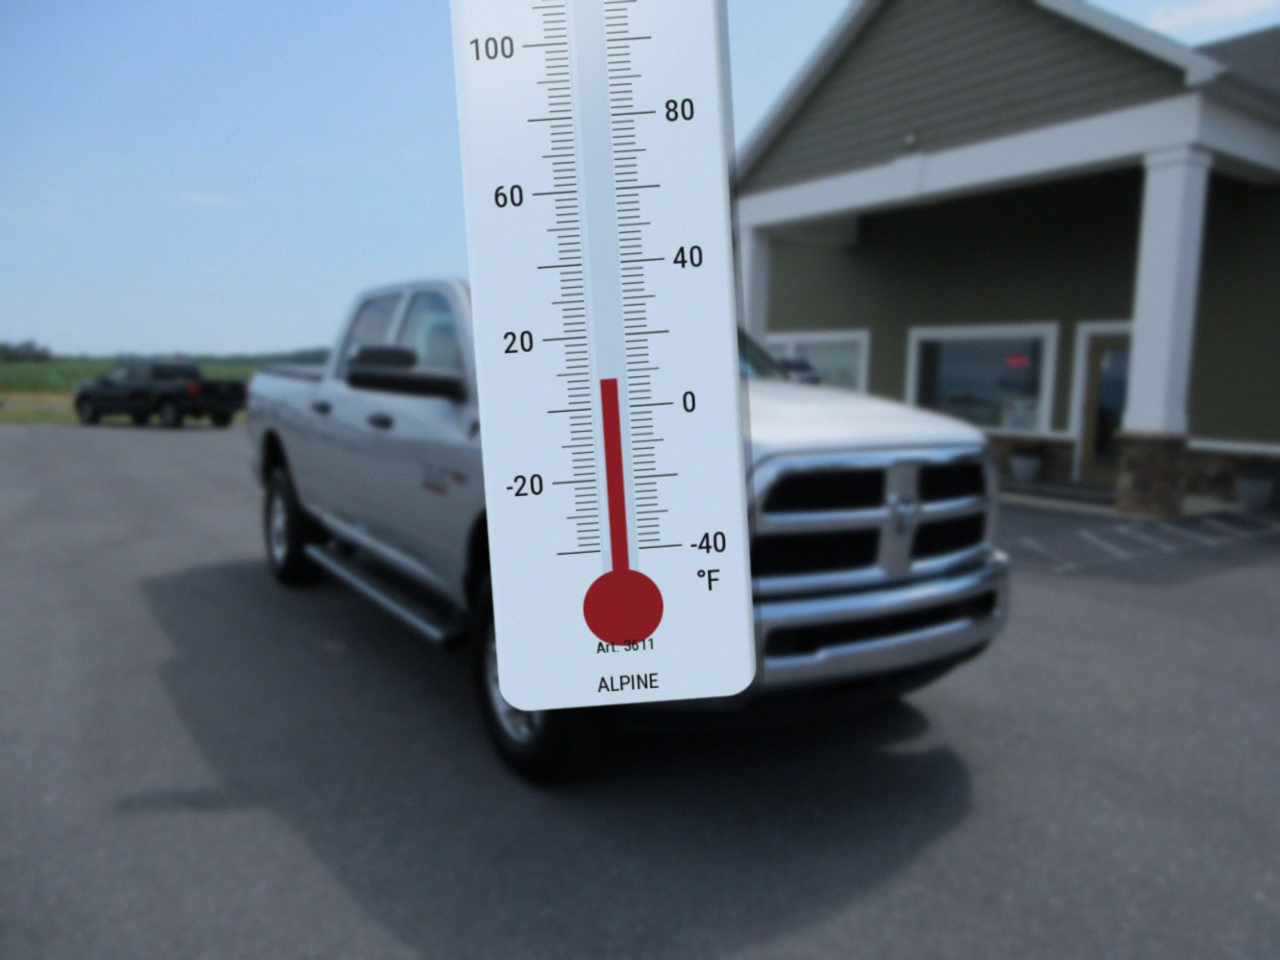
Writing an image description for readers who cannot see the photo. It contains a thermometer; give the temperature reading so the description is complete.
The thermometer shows 8 °F
